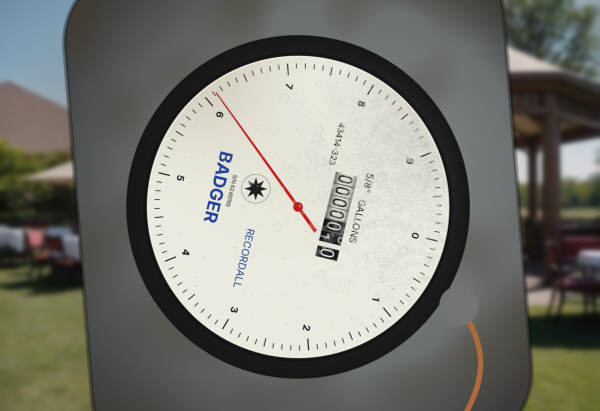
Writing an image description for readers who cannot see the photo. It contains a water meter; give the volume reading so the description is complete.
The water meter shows 6.1 gal
